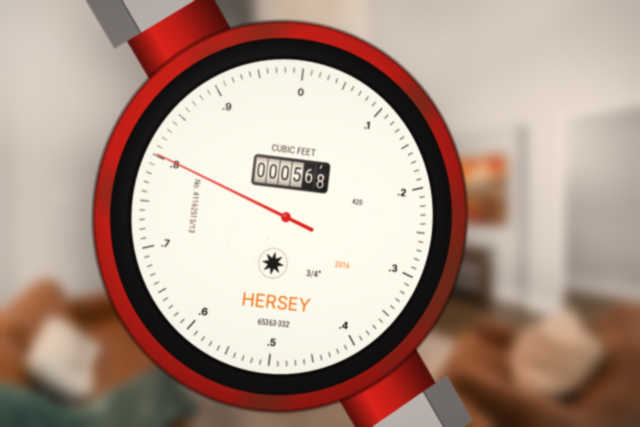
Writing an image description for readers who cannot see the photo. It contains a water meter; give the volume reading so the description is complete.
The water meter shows 567.80 ft³
